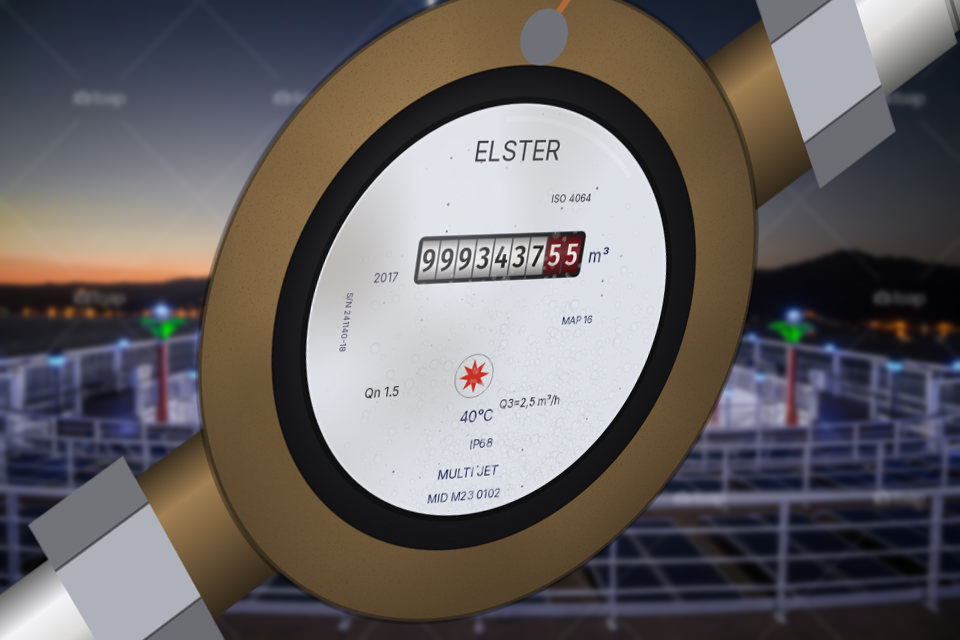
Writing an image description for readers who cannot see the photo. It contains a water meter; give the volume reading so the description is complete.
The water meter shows 9993437.55 m³
